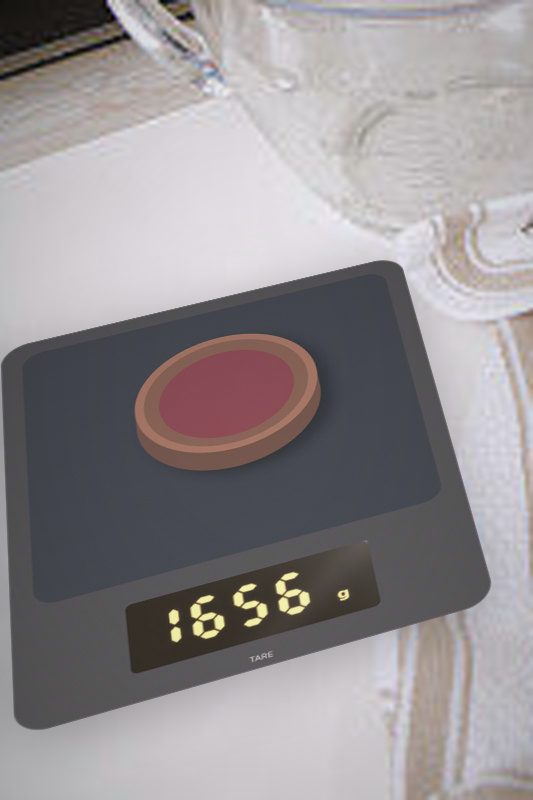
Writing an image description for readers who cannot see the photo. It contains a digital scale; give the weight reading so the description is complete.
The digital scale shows 1656 g
